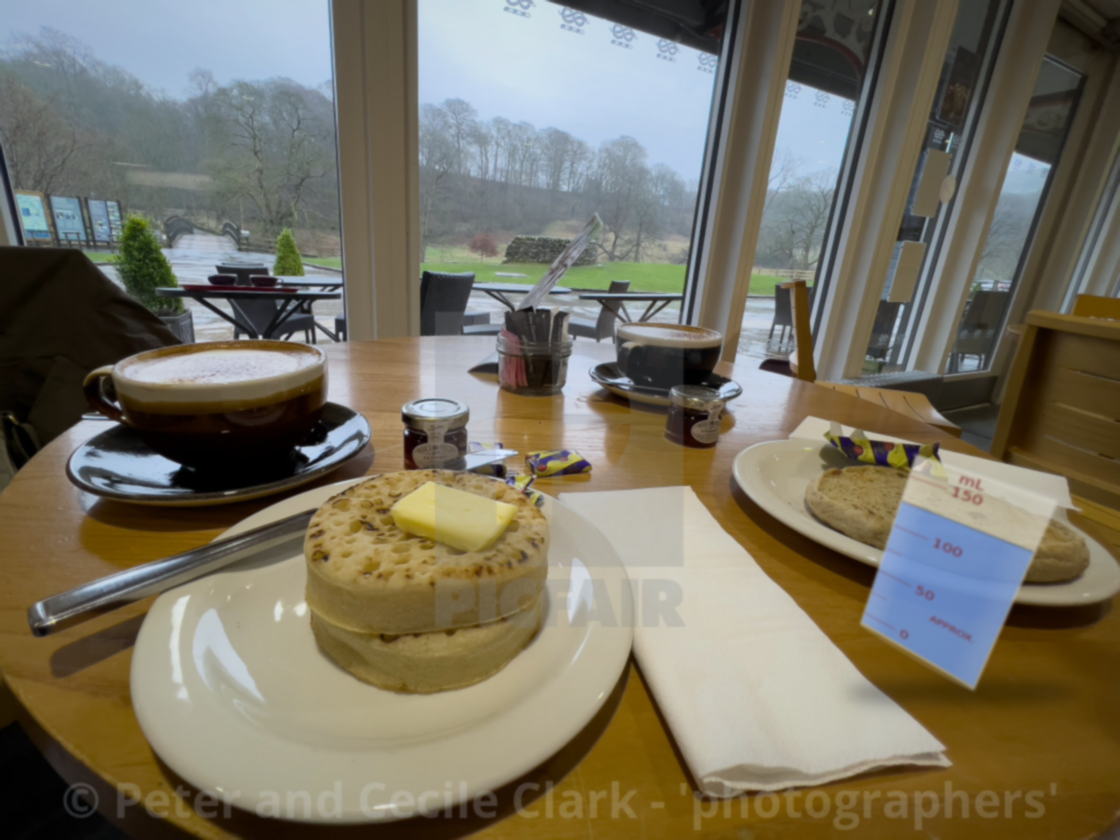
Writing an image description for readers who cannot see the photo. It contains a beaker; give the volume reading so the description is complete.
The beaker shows 125 mL
